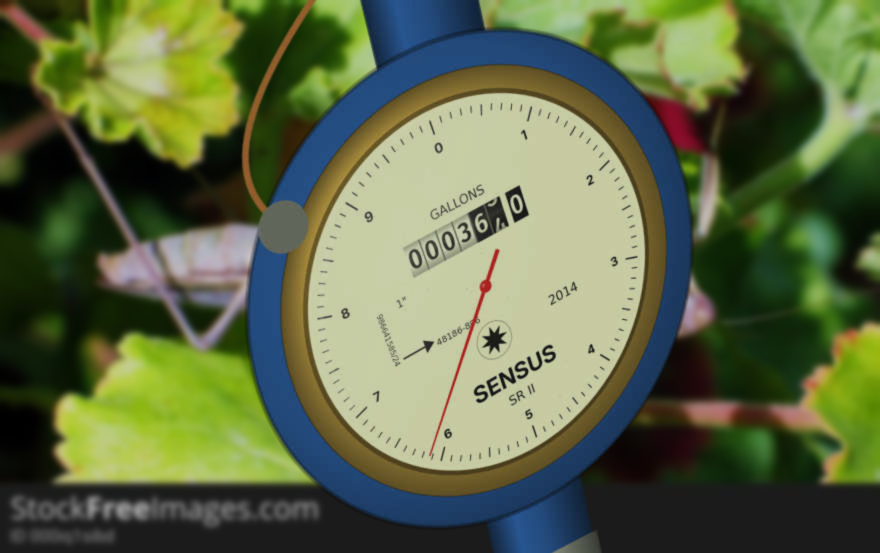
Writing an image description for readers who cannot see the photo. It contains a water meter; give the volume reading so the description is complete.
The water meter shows 3636.1 gal
